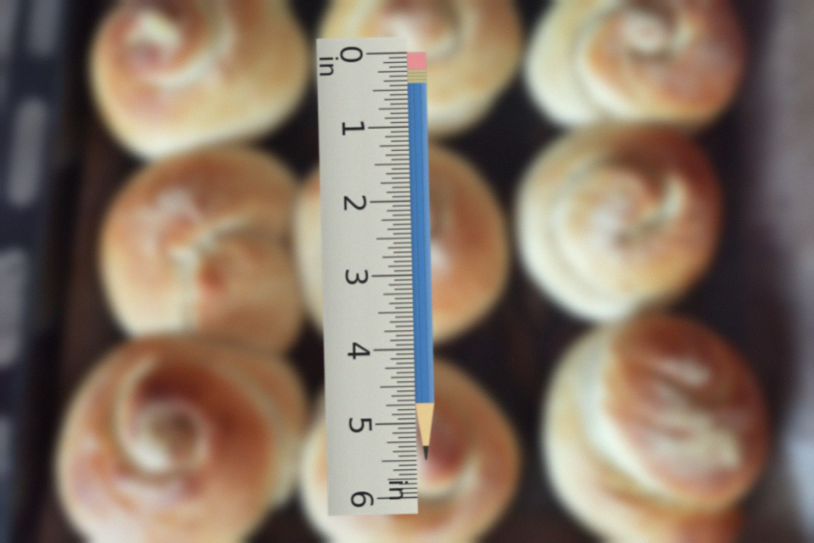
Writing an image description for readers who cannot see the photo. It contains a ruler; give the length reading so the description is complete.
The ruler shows 5.5 in
